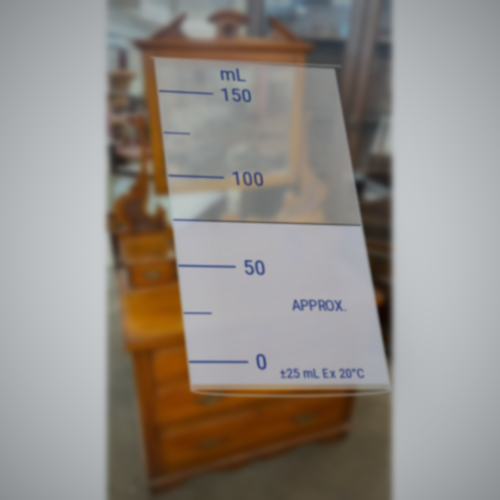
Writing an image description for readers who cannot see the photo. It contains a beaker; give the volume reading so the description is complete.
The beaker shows 75 mL
